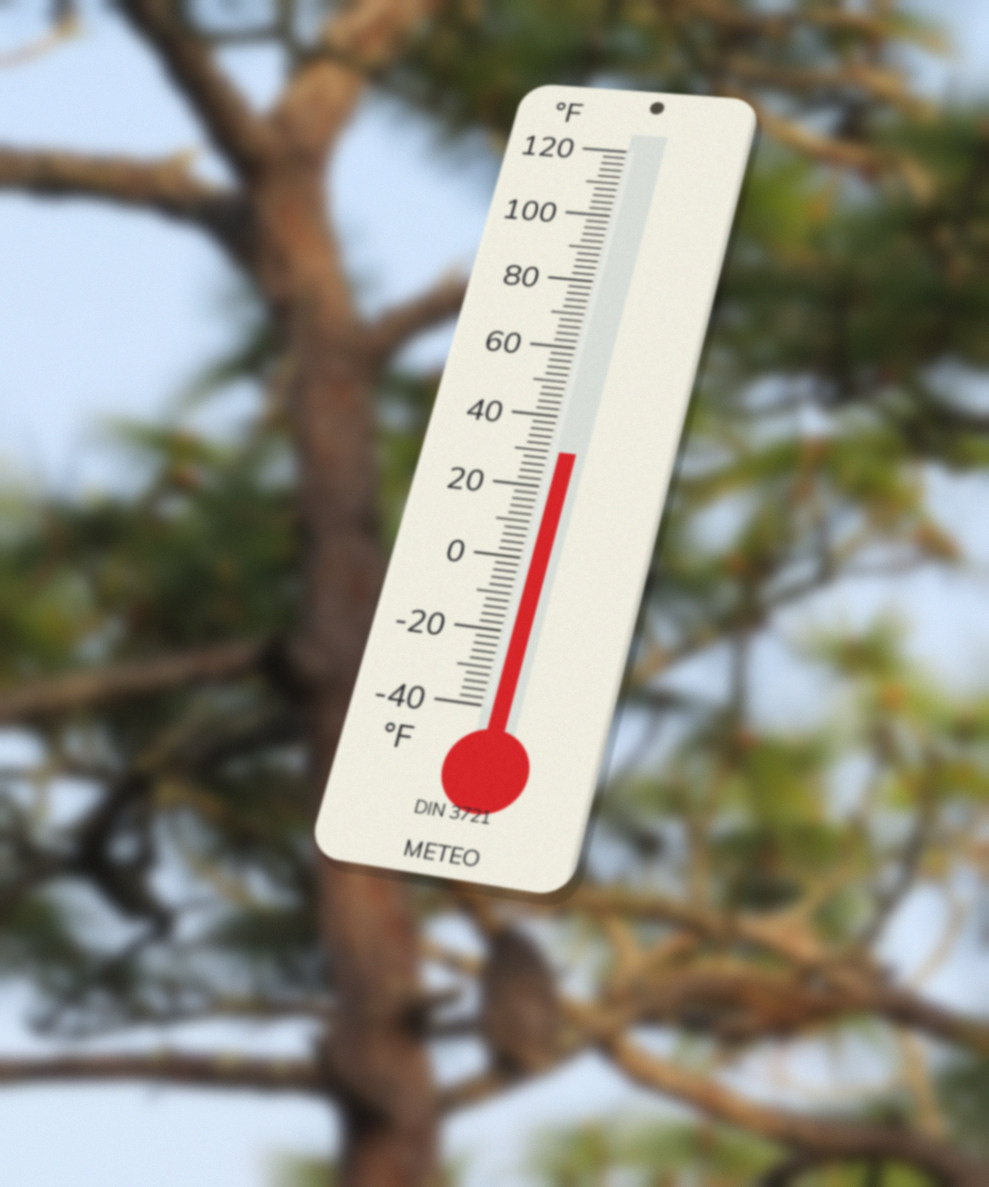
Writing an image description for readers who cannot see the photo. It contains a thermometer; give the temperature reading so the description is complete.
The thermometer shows 30 °F
